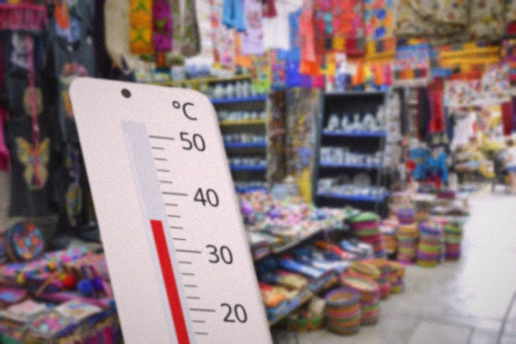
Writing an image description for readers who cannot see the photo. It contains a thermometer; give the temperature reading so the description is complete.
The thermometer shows 35 °C
